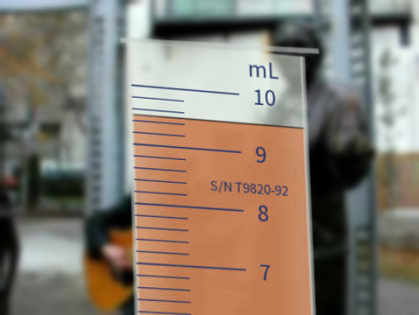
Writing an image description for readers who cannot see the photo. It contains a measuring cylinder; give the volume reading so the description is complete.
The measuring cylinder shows 9.5 mL
